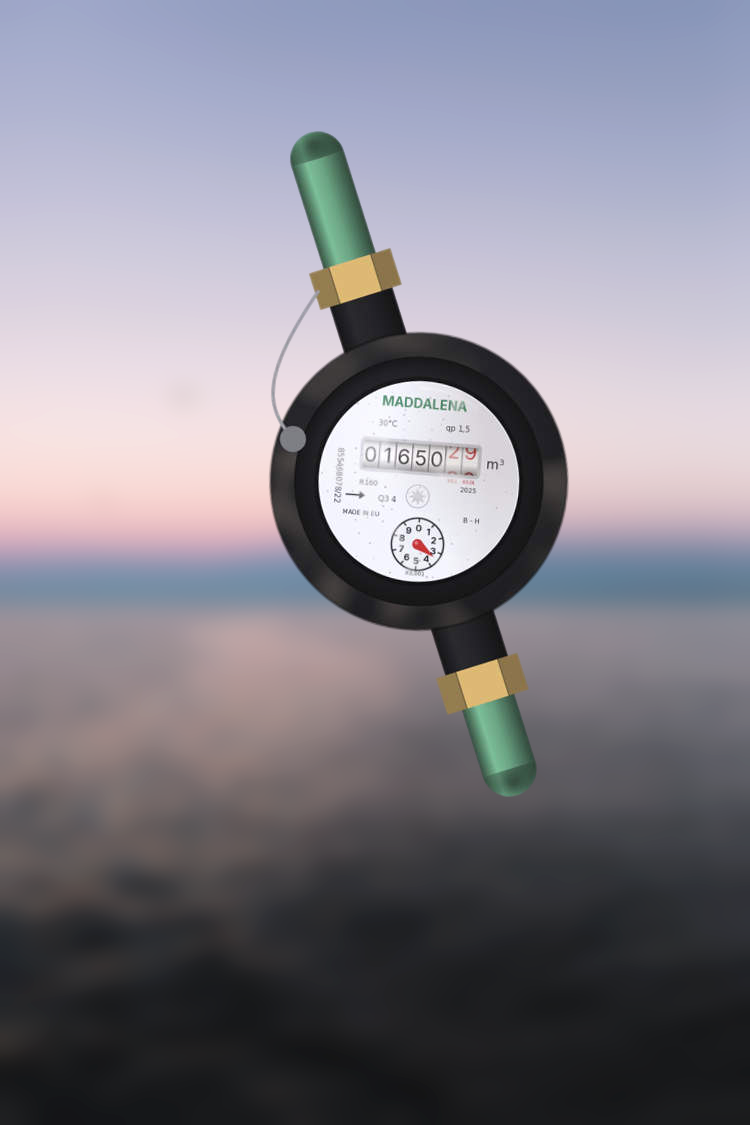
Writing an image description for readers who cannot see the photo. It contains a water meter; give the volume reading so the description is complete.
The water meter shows 1650.293 m³
